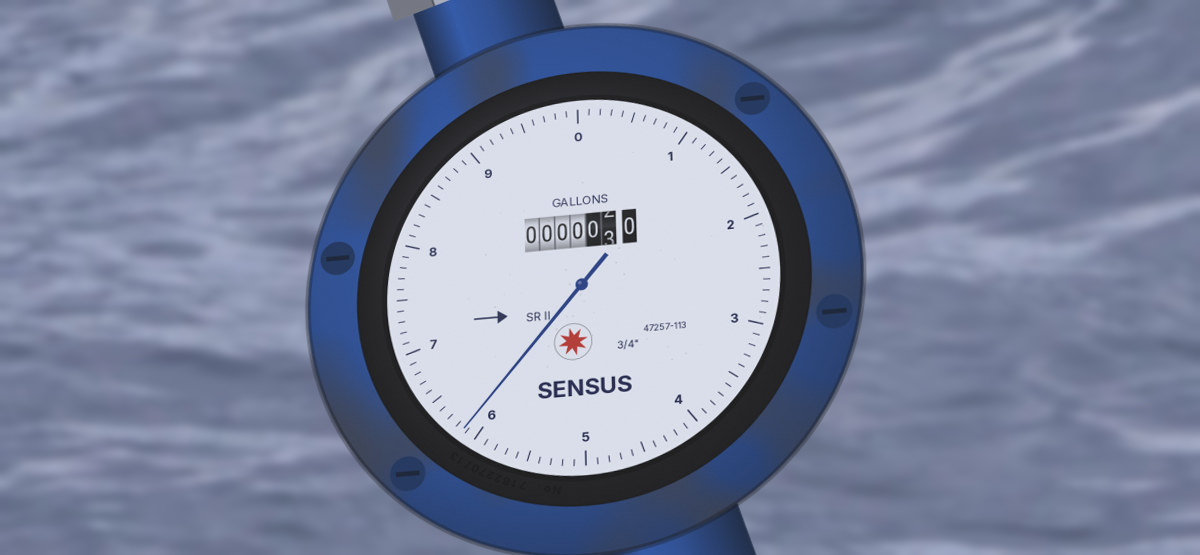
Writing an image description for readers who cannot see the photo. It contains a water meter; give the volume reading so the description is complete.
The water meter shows 26.1 gal
